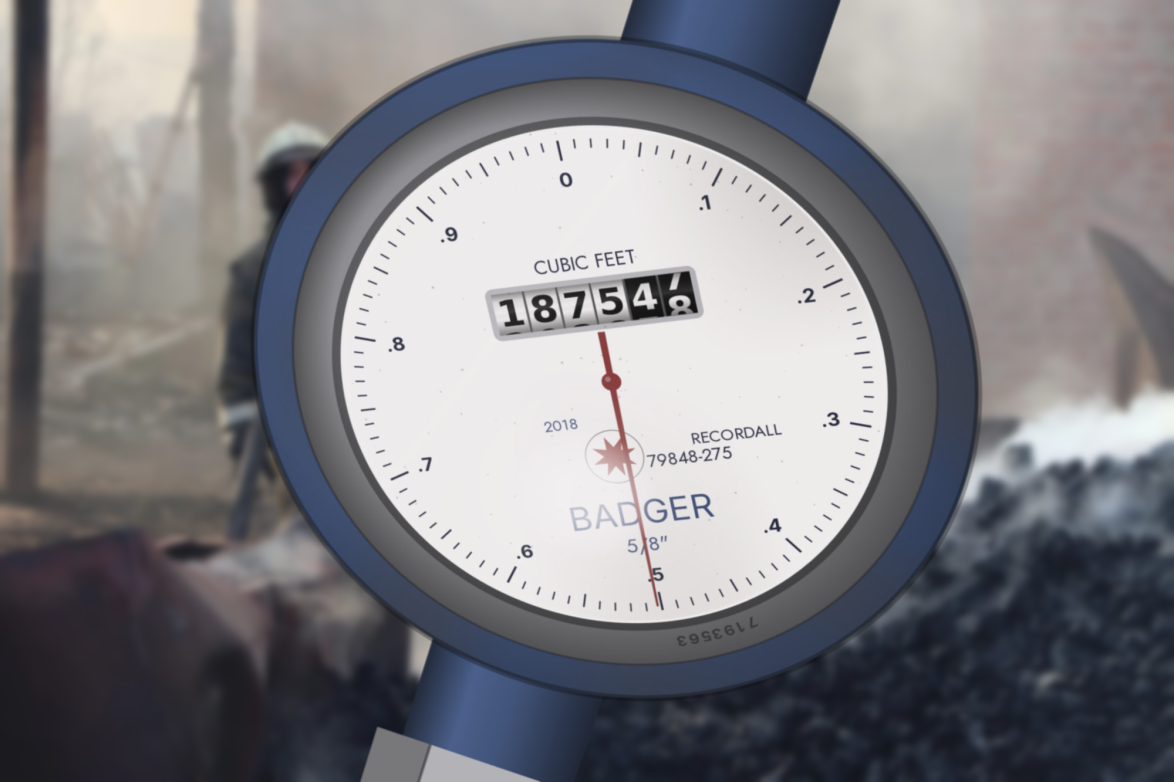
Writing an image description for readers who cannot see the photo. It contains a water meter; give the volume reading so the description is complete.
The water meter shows 187547.50 ft³
